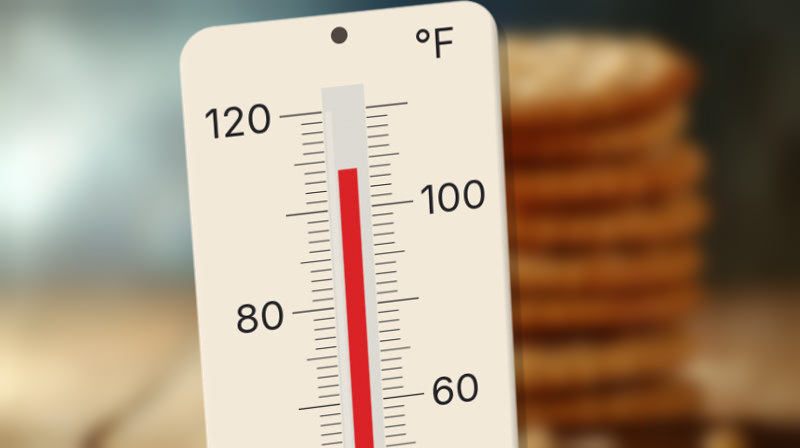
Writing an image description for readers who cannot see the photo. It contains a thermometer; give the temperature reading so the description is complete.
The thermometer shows 108 °F
